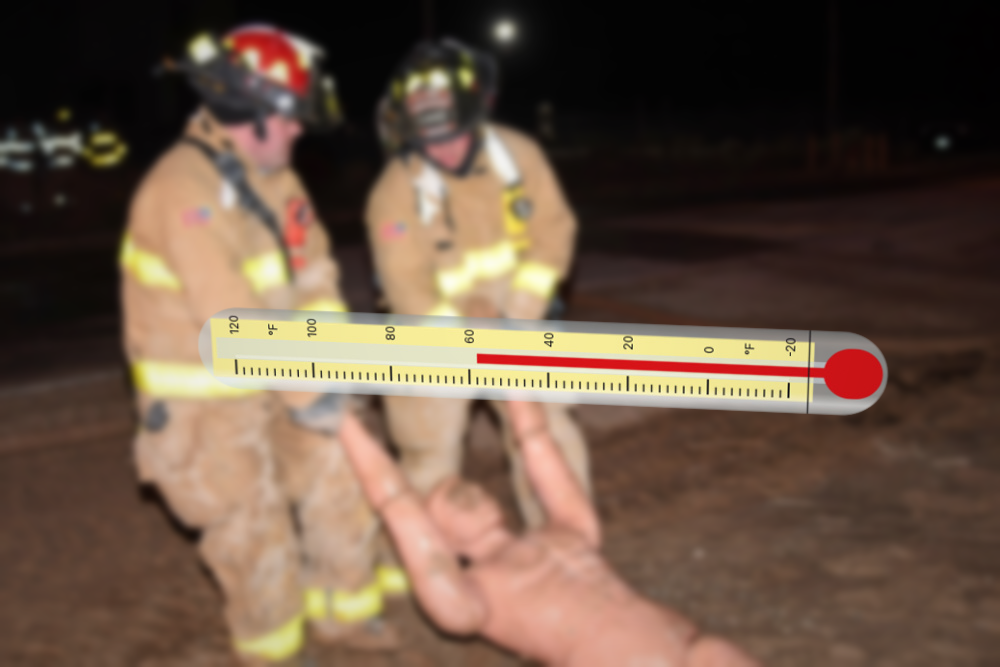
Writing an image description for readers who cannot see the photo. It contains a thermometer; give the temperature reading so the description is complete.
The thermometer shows 58 °F
